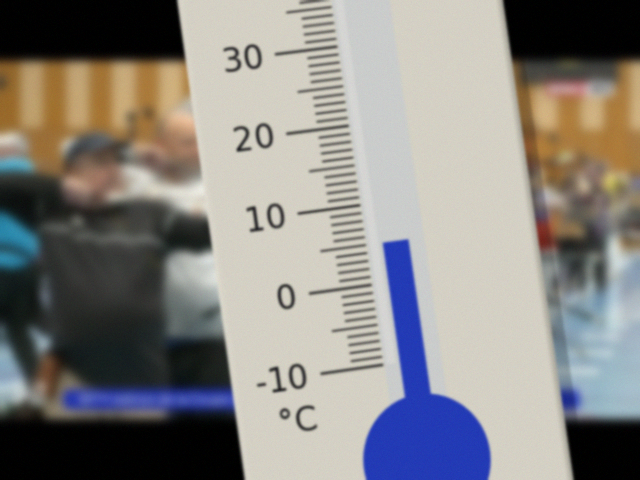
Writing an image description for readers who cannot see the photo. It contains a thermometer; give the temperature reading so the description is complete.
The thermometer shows 5 °C
